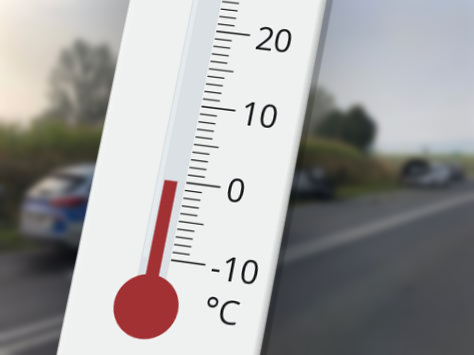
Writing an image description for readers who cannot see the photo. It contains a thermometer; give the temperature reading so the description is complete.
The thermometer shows 0 °C
